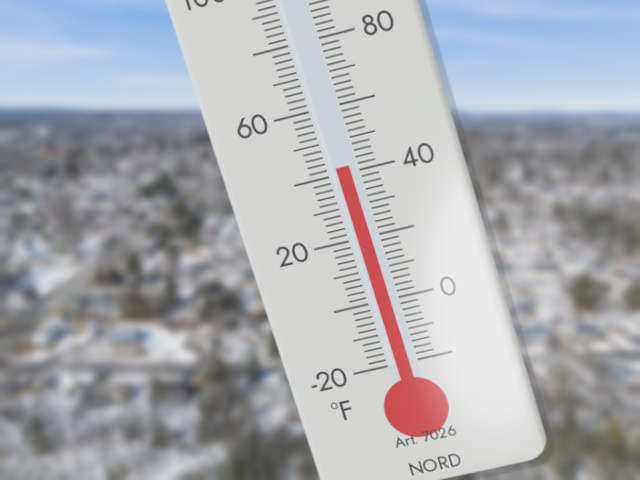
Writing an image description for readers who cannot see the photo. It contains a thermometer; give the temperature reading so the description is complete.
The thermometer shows 42 °F
